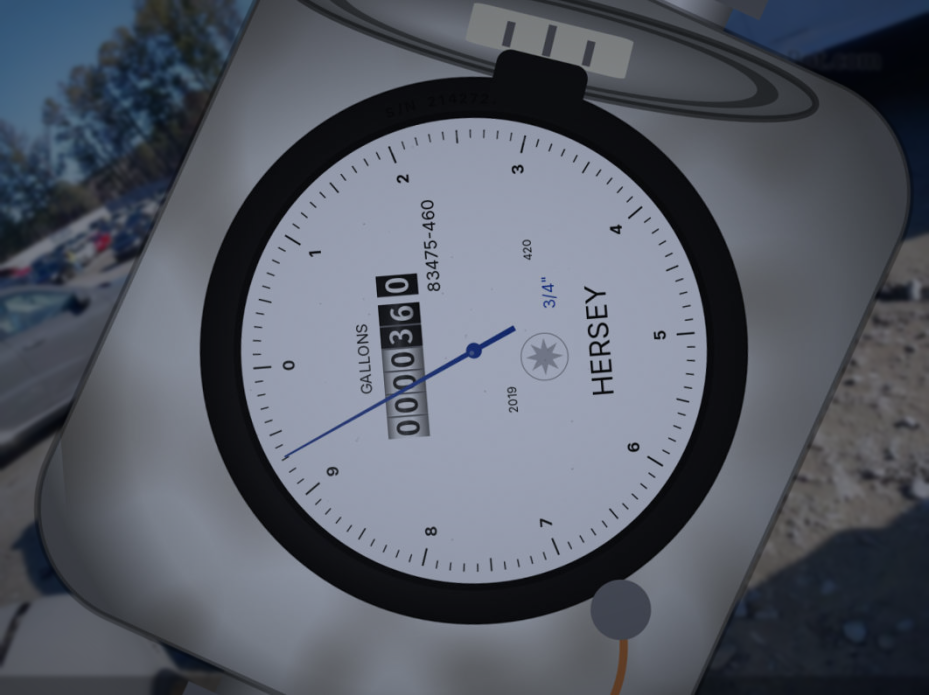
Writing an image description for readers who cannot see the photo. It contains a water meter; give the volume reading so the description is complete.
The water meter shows 359.3 gal
